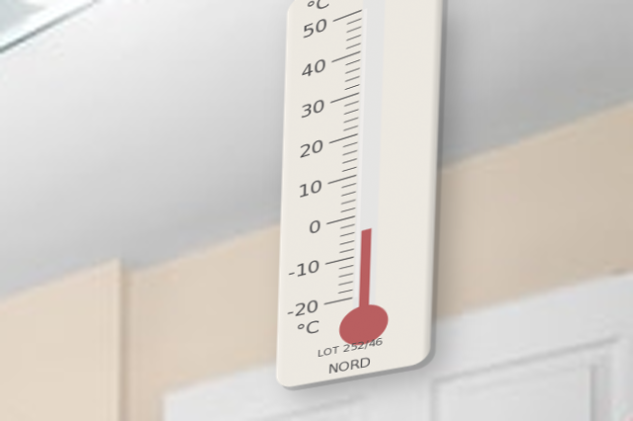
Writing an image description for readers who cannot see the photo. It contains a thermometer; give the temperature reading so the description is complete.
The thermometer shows -4 °C
